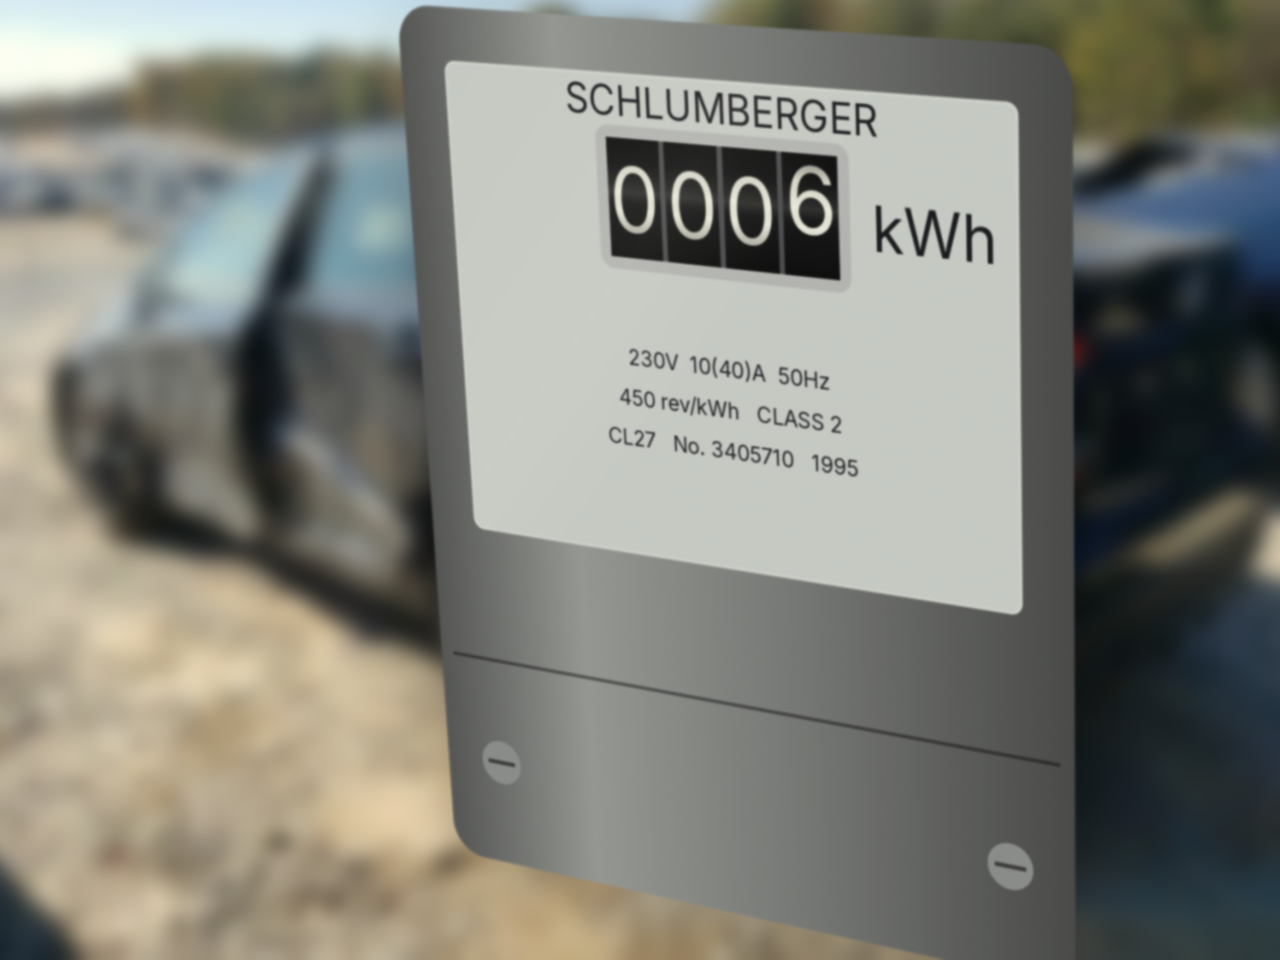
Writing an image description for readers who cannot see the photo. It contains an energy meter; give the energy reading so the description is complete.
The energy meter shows 6 kWh
